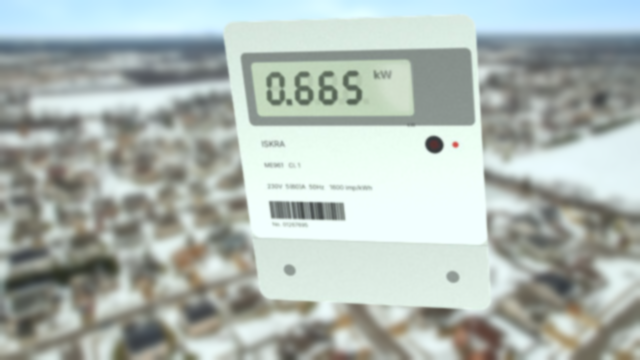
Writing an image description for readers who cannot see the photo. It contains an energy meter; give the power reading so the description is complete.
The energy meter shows 0.665 kW
